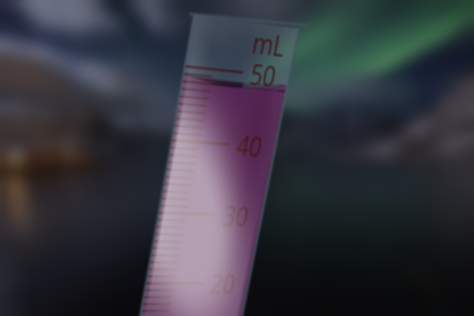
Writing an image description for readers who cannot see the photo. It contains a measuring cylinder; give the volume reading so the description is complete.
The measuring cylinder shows 48 mL
